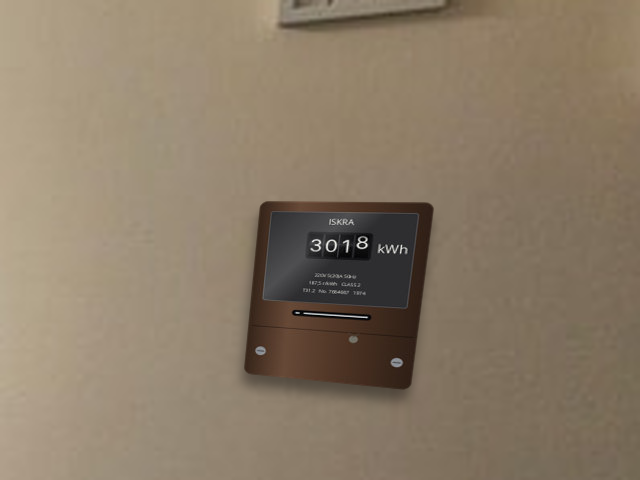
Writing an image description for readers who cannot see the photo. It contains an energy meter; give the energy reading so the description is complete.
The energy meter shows 3018 kWh
